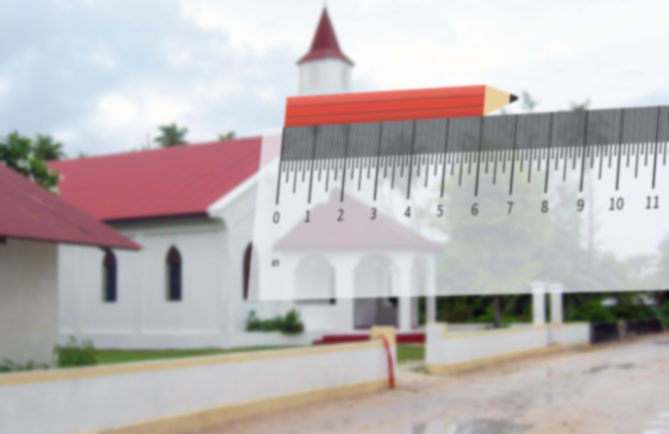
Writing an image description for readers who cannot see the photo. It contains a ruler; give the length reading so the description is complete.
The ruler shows 7 in
